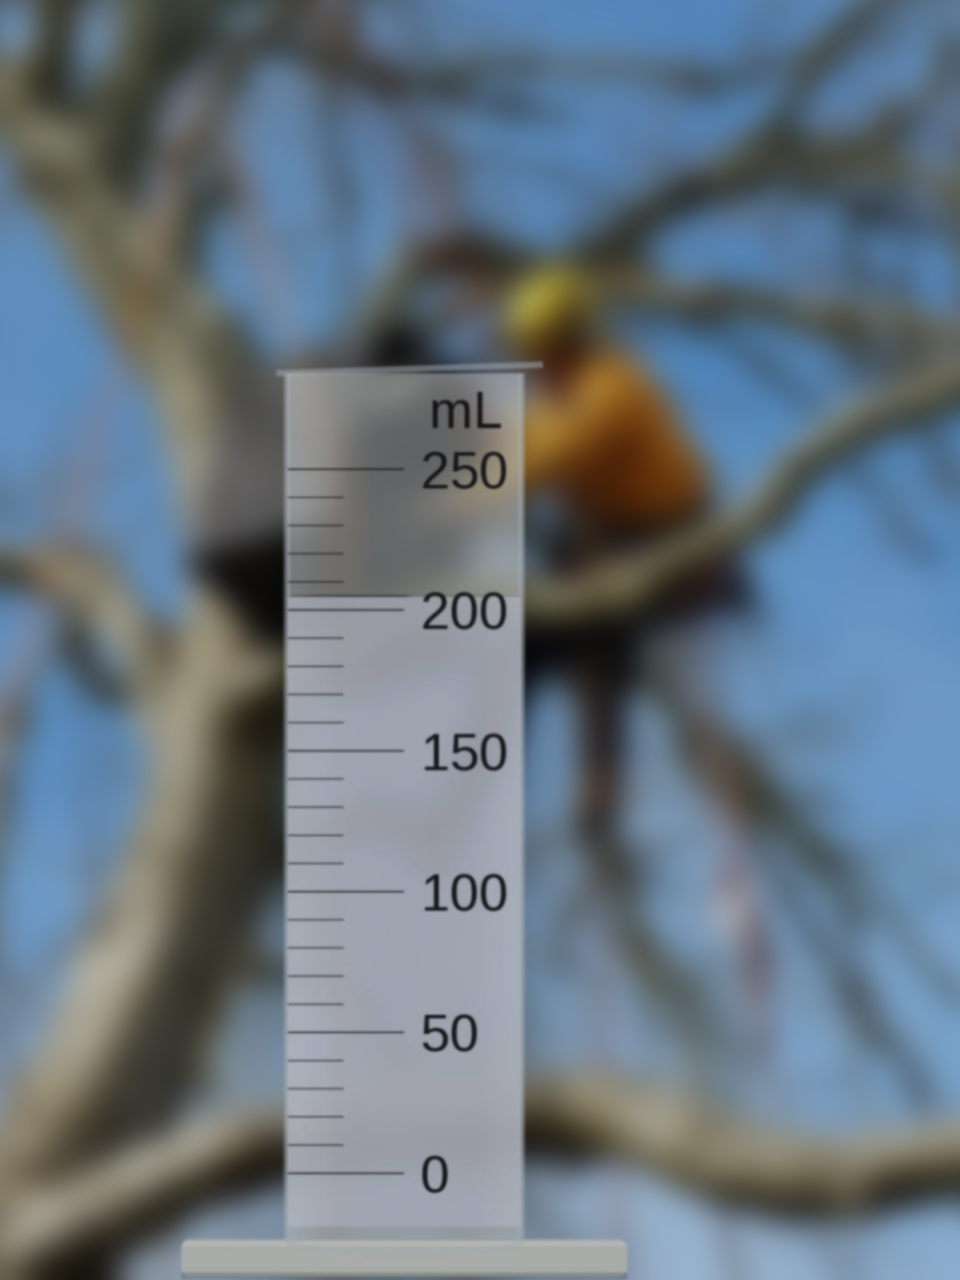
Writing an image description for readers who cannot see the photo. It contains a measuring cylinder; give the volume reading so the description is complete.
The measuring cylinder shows 205 mL
